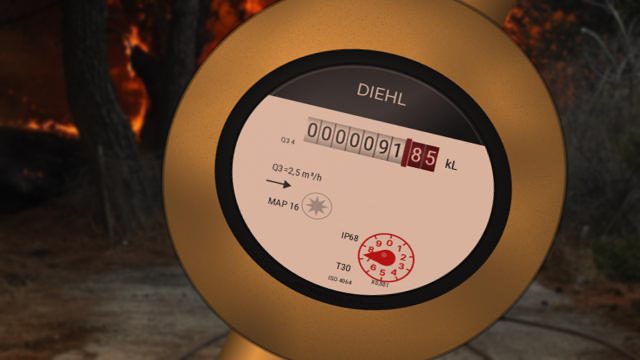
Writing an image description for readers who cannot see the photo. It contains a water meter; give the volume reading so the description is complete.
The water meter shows 91.857 kL
